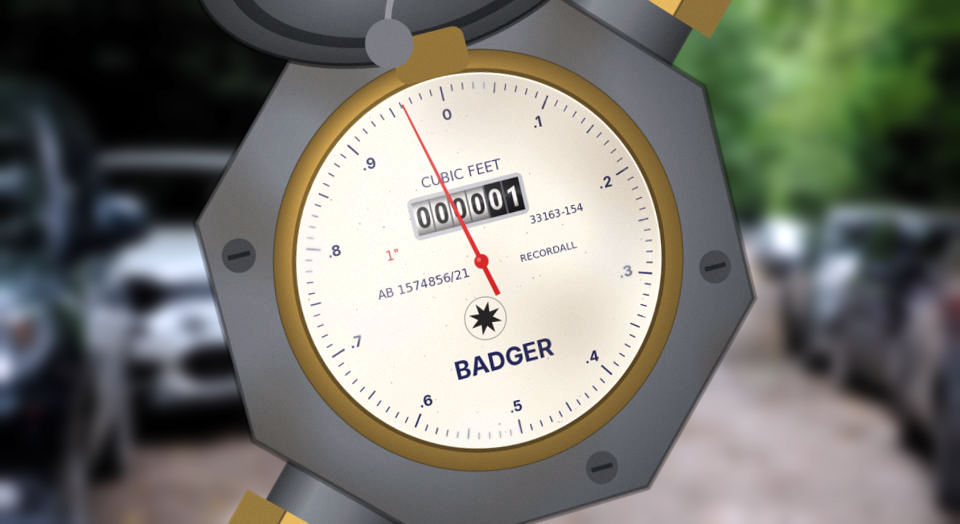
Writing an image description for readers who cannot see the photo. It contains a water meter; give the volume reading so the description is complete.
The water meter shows 0.96 ft³
